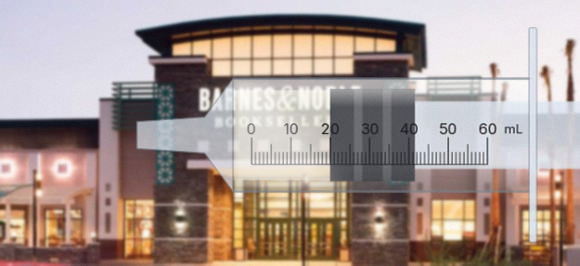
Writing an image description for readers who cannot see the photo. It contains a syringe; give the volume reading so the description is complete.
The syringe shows 20 mL
